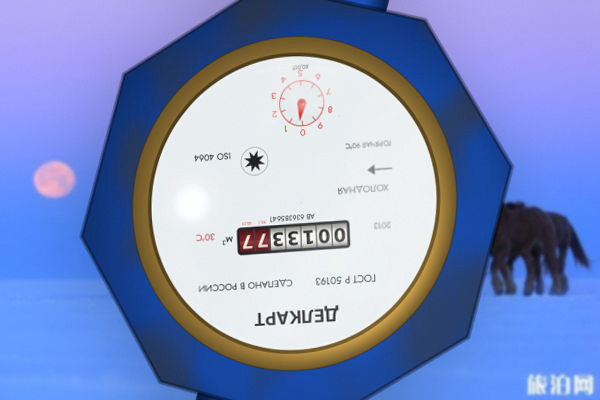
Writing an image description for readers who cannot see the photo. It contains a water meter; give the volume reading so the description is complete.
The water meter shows 133.770 m³
